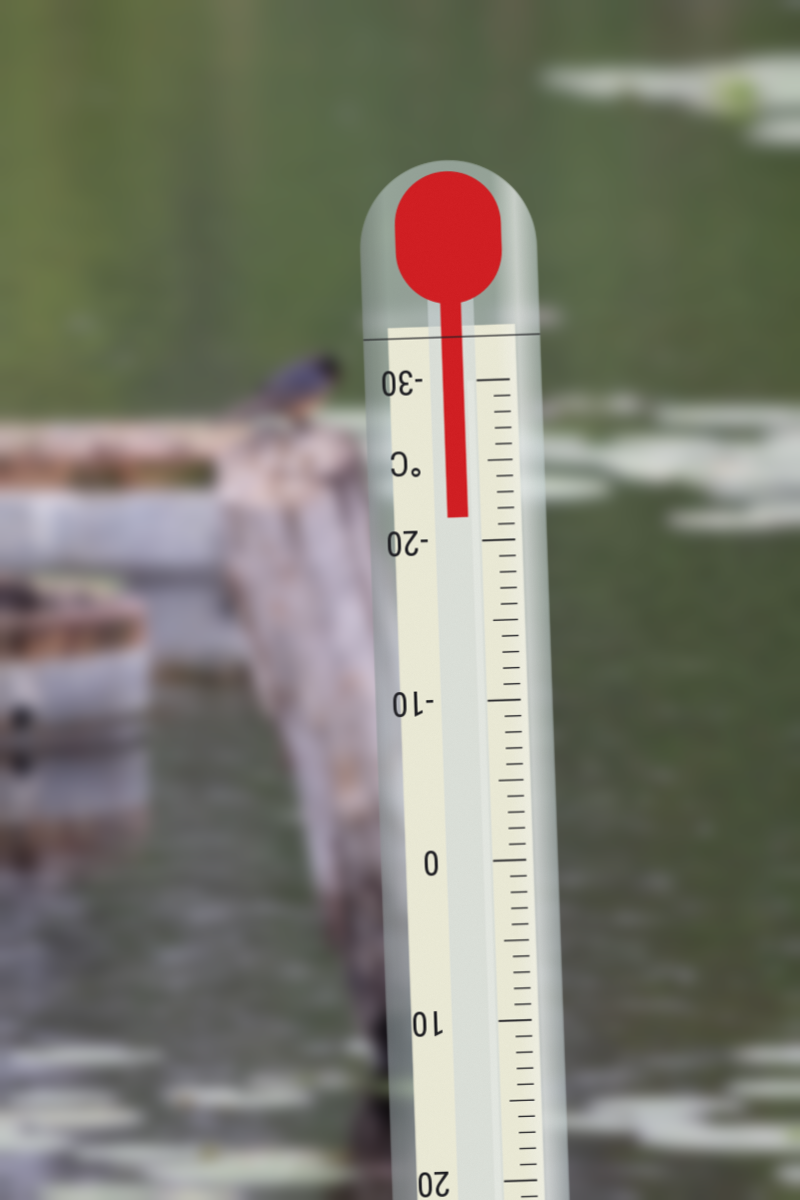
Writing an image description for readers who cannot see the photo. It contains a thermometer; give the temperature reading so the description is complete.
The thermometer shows -21.5 °C
